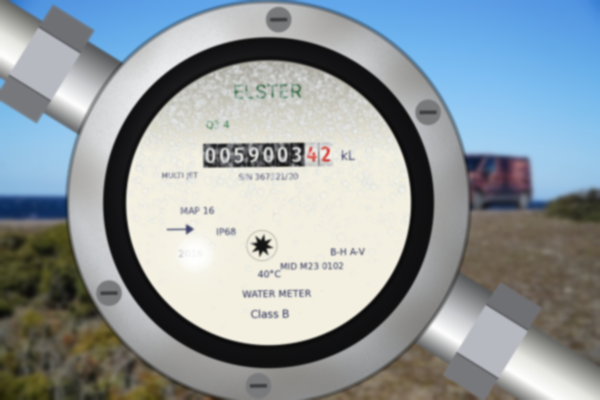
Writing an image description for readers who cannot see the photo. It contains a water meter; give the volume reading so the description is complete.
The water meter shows 59003.42 kL
